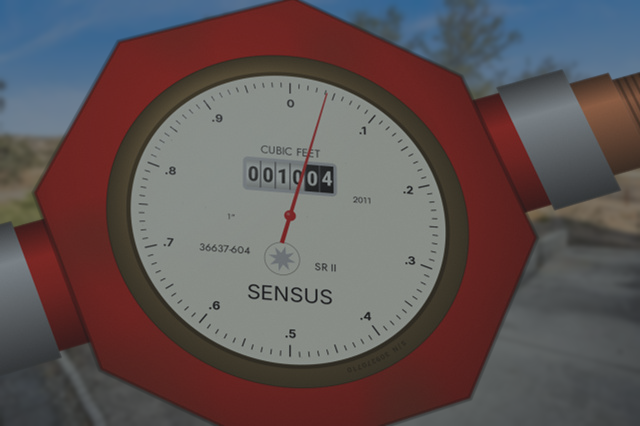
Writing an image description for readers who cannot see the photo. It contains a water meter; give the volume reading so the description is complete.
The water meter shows 1004.04 ft³
